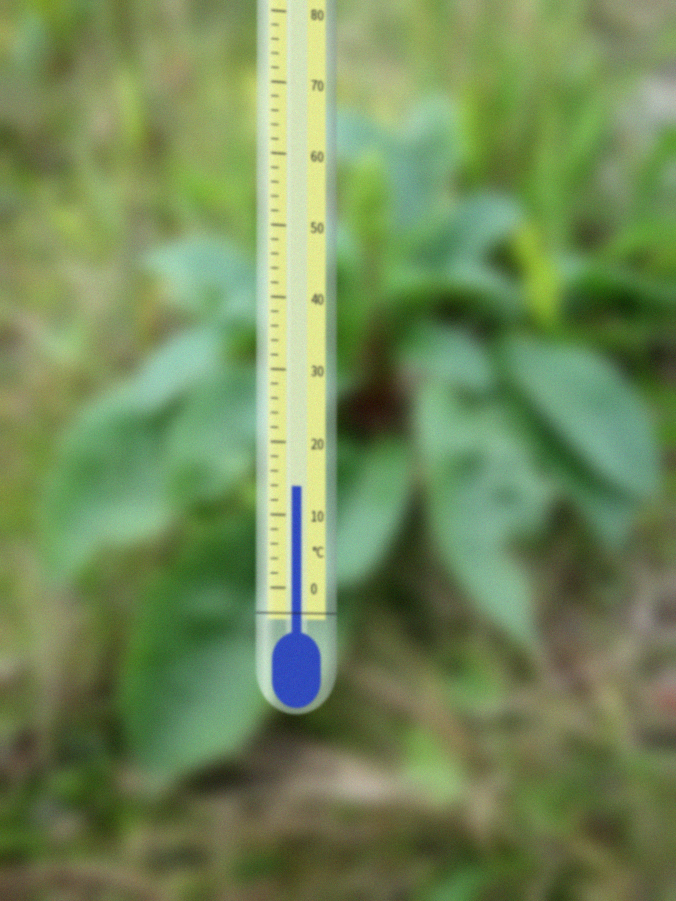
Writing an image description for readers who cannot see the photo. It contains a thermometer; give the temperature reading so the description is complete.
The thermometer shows 14 °C
